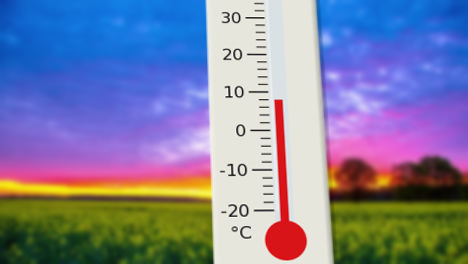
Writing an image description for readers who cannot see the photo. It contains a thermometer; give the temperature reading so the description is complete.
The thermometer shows 8 °C
